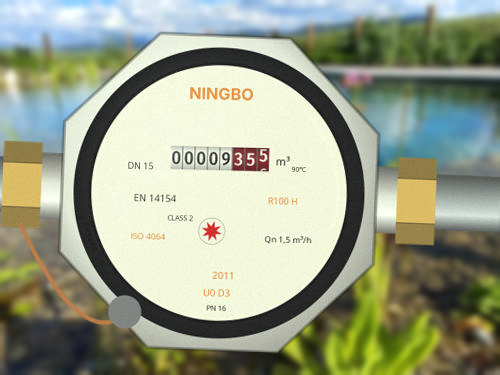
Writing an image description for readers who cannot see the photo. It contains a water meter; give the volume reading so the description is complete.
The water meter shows 9.355 m³
